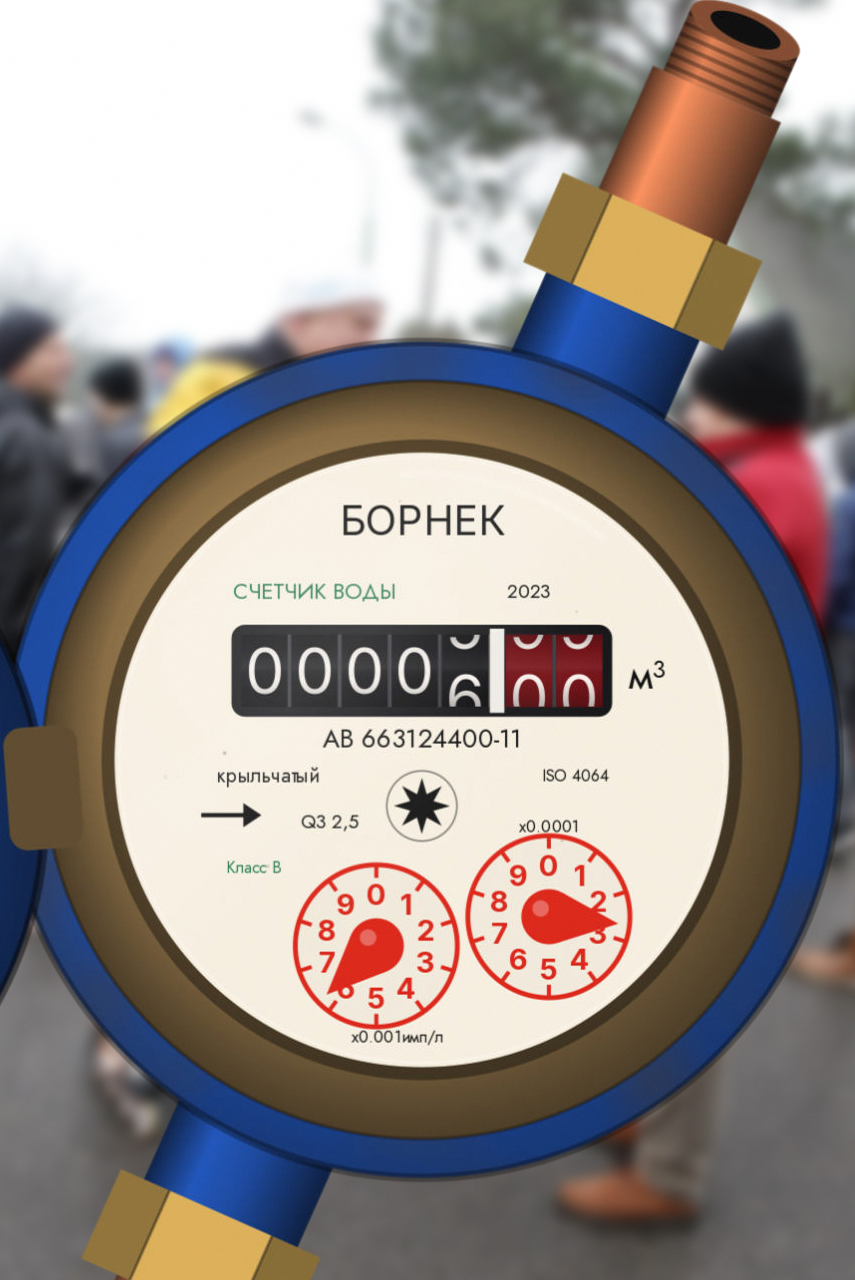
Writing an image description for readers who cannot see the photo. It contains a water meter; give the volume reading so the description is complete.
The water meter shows 5.9962 m³
